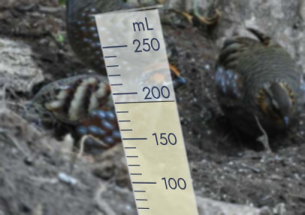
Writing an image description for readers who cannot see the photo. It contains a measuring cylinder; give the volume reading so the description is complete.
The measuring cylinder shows 190 mL
